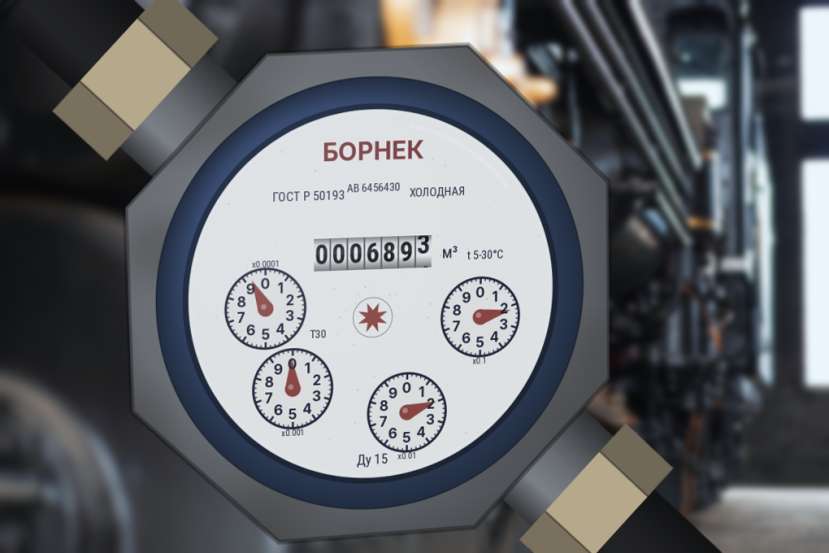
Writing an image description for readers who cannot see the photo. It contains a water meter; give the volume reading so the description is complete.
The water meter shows 6893.2199 m³
